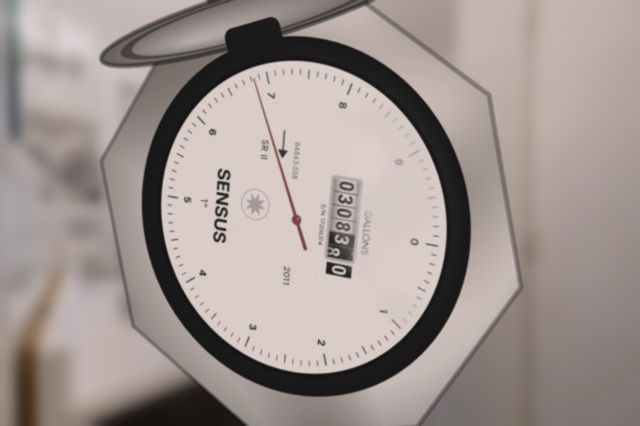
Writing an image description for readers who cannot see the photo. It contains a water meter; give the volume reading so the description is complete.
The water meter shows 308376.8 gal
